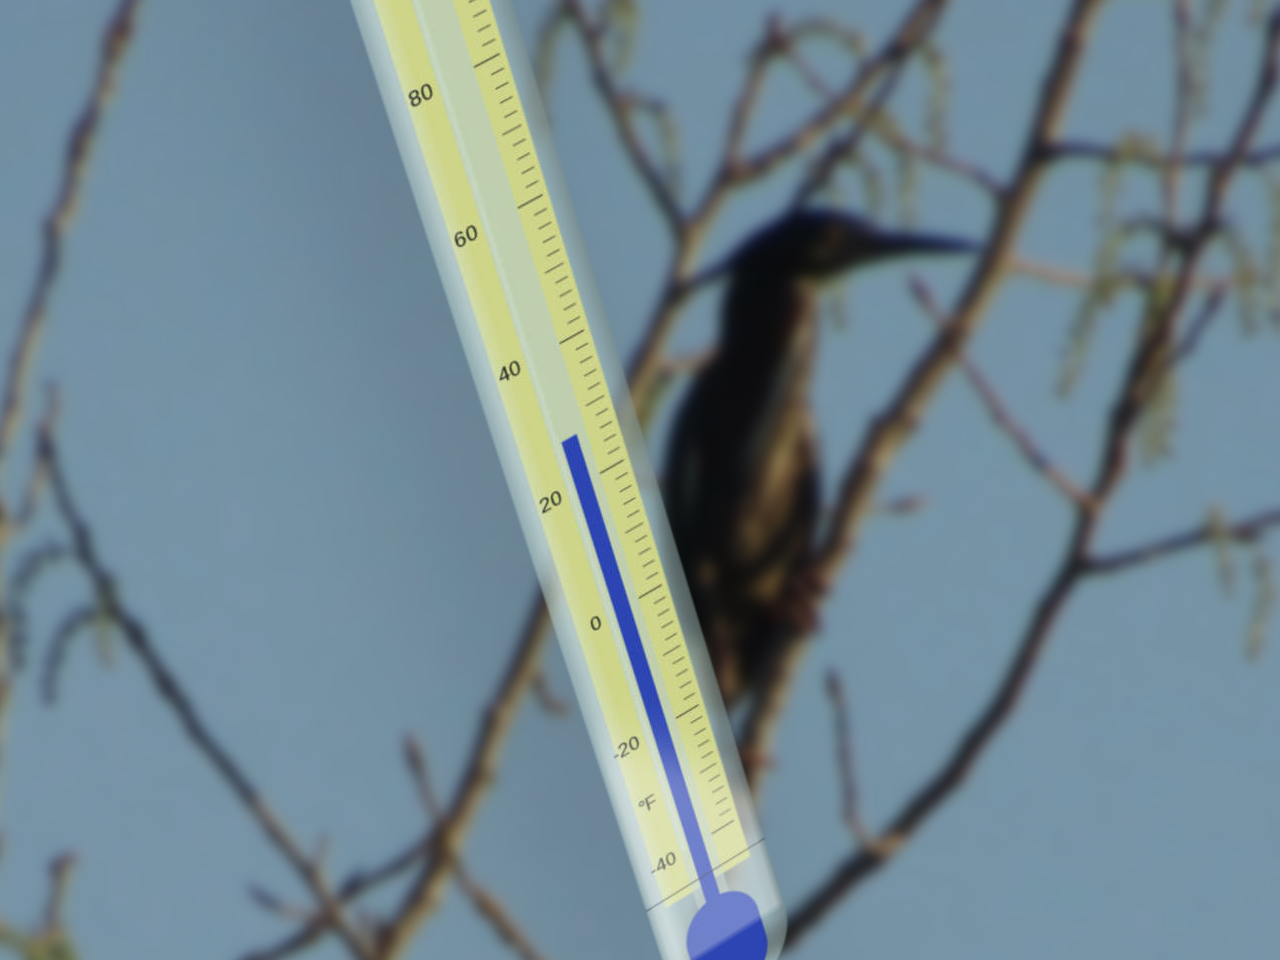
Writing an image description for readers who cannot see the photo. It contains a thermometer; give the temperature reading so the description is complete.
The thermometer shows 27 °F
